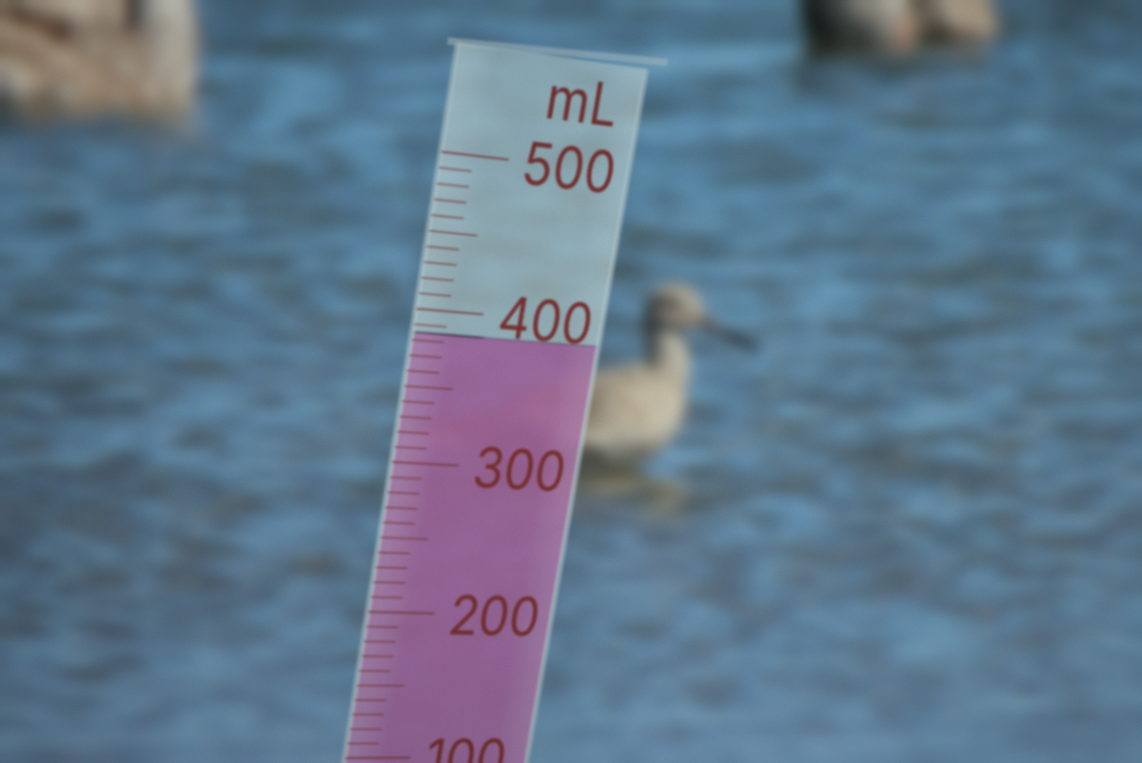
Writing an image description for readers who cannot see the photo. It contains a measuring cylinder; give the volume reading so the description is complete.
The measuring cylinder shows 385 mL
